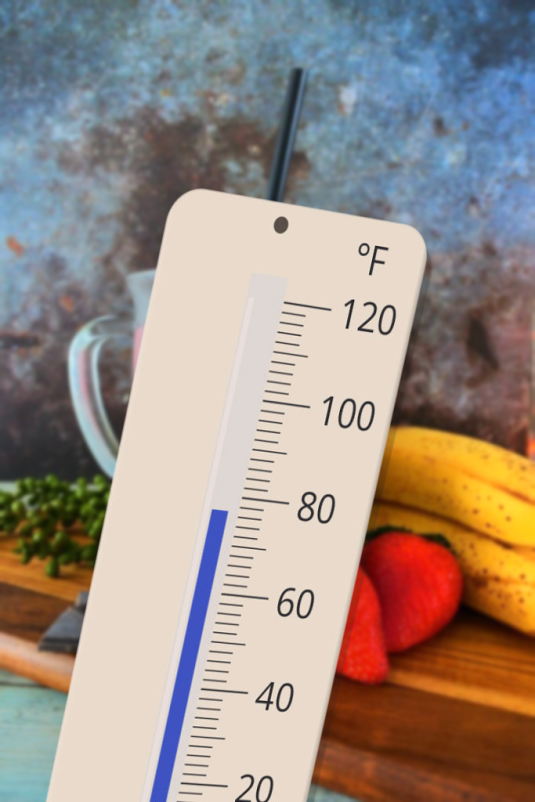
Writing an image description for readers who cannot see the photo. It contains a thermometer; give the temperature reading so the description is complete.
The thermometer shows 77 °F
